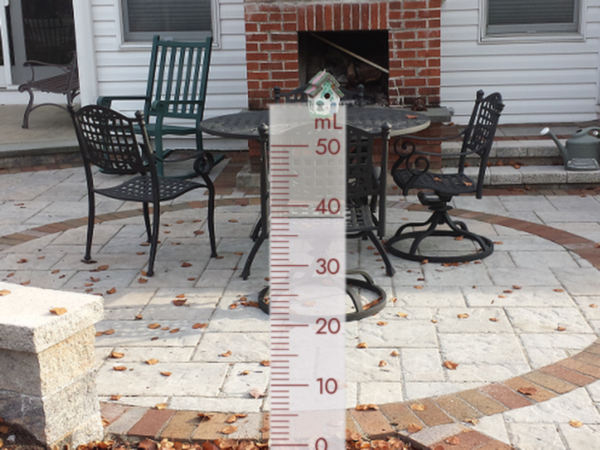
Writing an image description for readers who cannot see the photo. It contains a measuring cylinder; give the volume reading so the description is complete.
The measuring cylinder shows 38 mL
